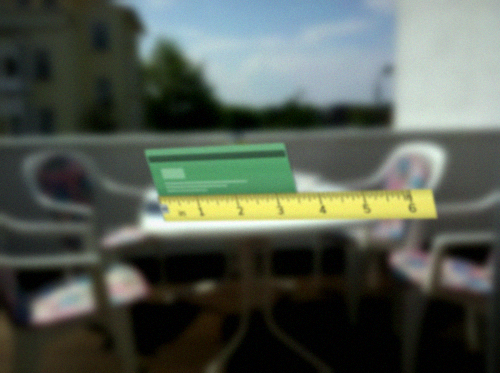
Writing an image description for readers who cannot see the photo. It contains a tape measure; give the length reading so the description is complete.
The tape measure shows 3.5 in
